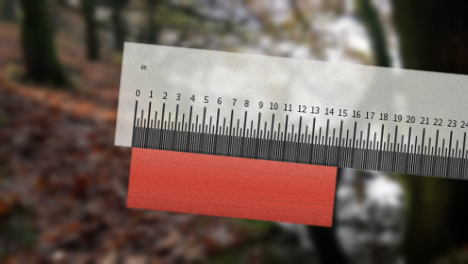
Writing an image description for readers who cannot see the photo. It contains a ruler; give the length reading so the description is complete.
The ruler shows 15 in
